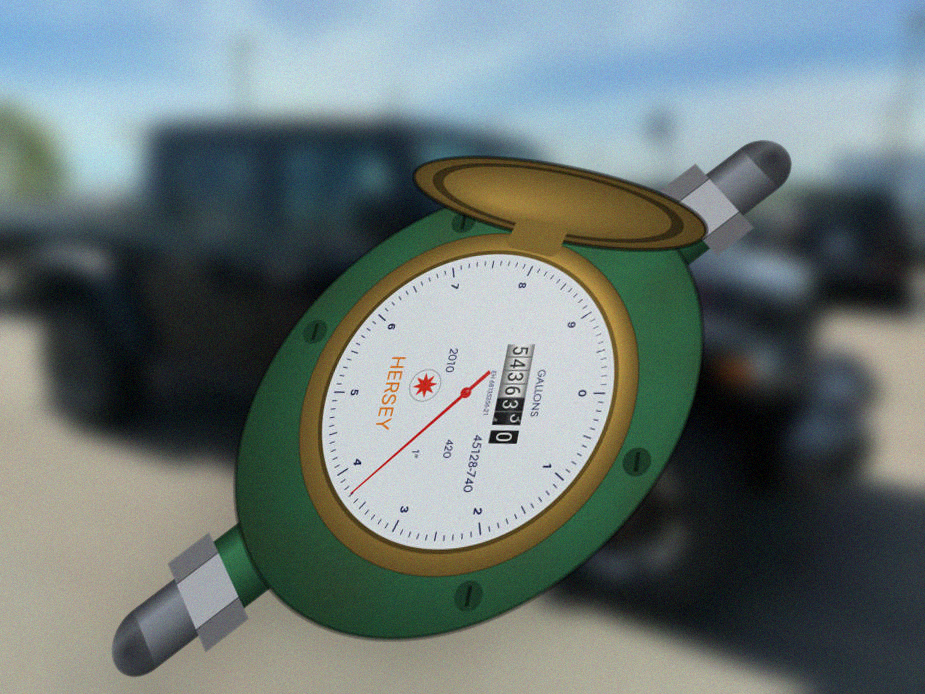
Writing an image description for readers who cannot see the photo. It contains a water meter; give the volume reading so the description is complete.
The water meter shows 5436333.7 gal
